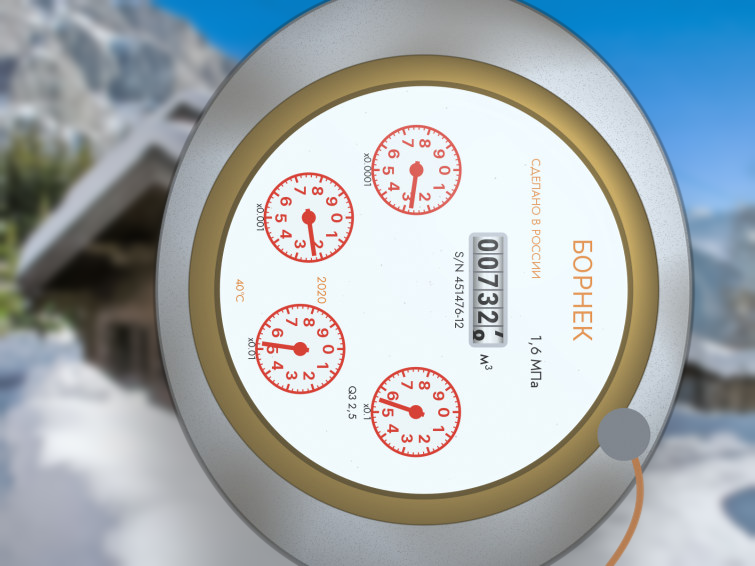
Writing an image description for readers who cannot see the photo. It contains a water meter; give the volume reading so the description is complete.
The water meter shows 7327.5522 m³
